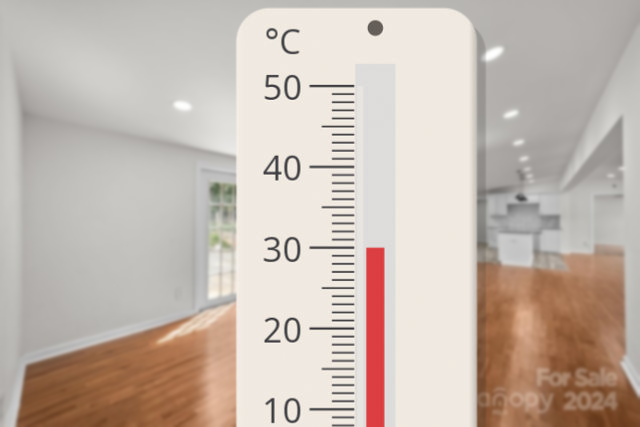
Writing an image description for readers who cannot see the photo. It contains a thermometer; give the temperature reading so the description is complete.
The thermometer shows 30 °C
